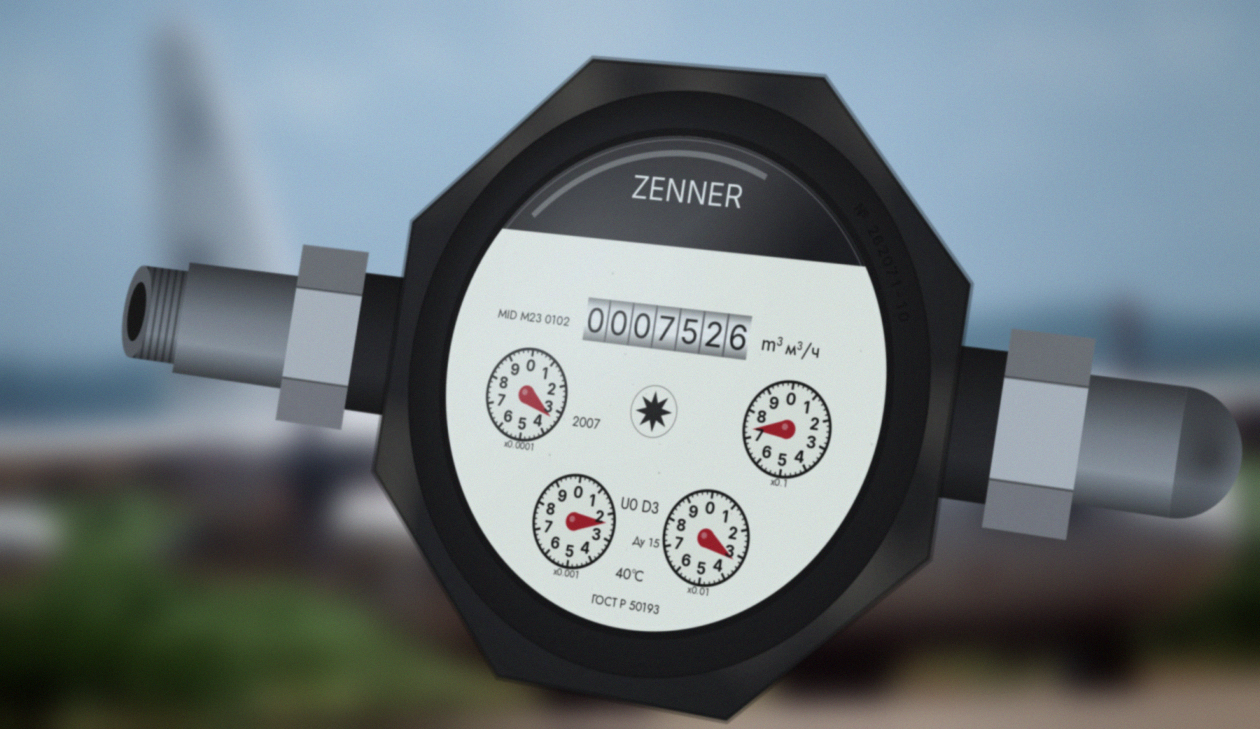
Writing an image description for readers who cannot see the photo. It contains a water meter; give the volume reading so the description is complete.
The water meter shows 7526.7323 m³
